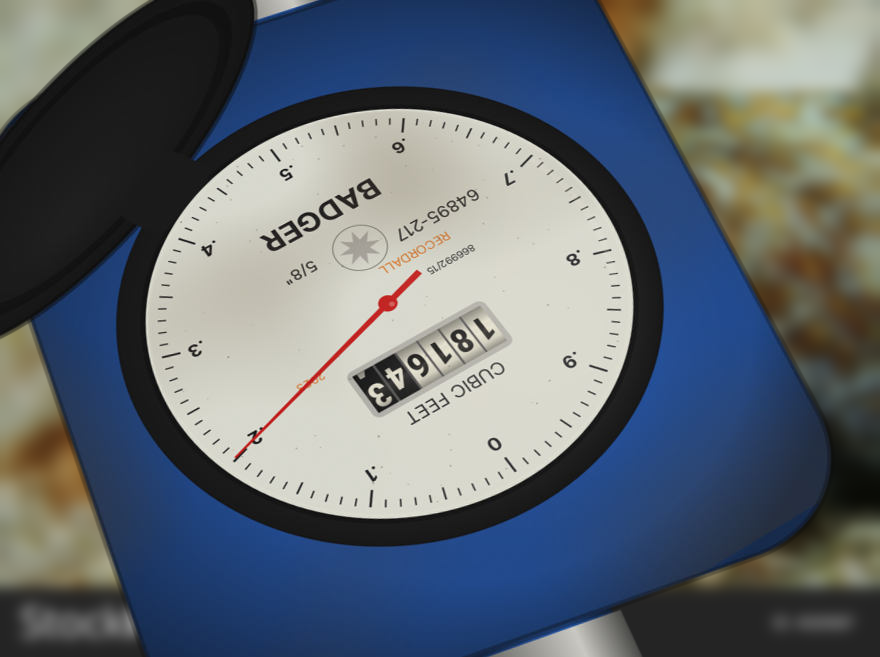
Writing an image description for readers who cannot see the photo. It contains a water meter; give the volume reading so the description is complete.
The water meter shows 181643.20 ft³
